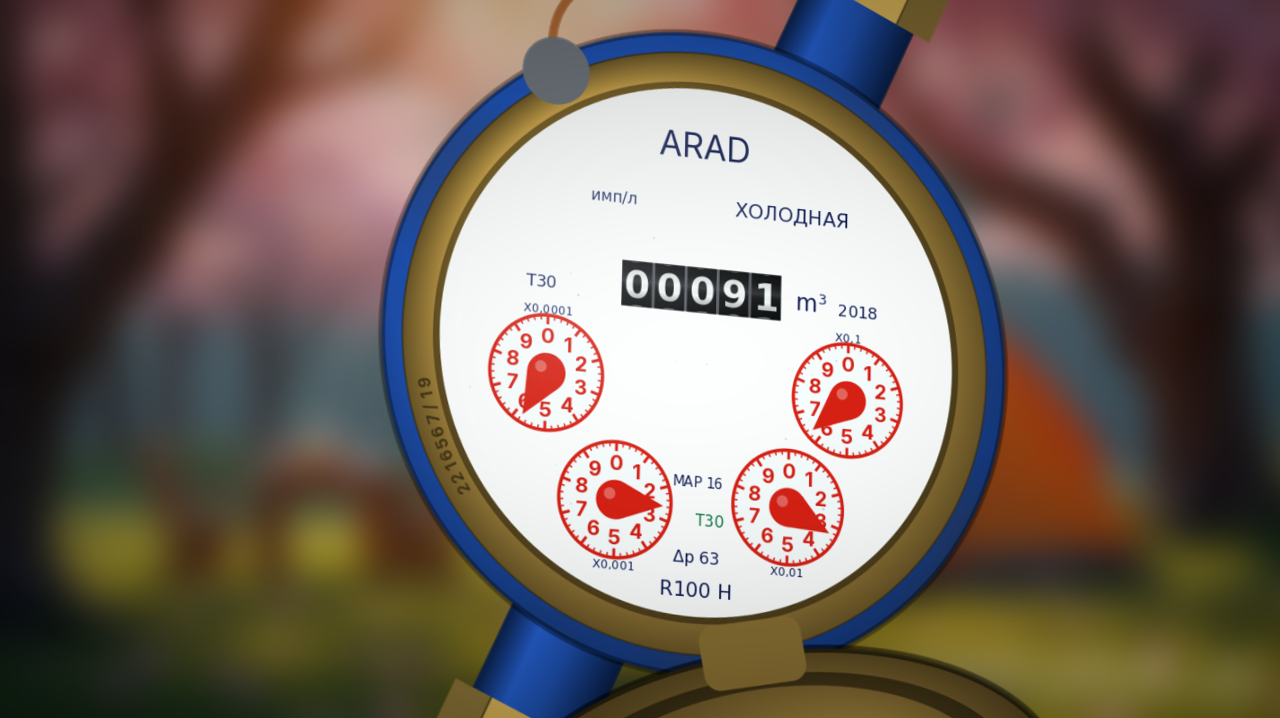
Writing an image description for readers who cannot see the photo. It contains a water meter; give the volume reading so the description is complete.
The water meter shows 91.6325 m³
